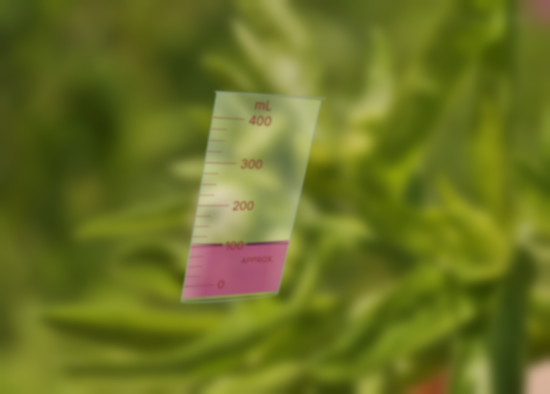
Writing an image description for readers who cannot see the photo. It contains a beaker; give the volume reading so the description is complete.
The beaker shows 100 mL
